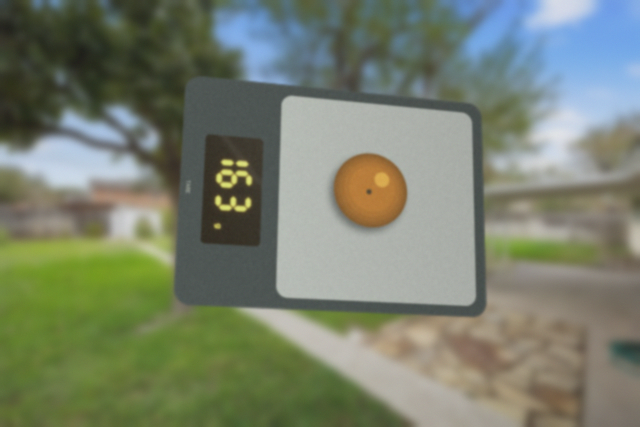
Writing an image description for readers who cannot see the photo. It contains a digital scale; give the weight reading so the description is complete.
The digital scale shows 163 g
